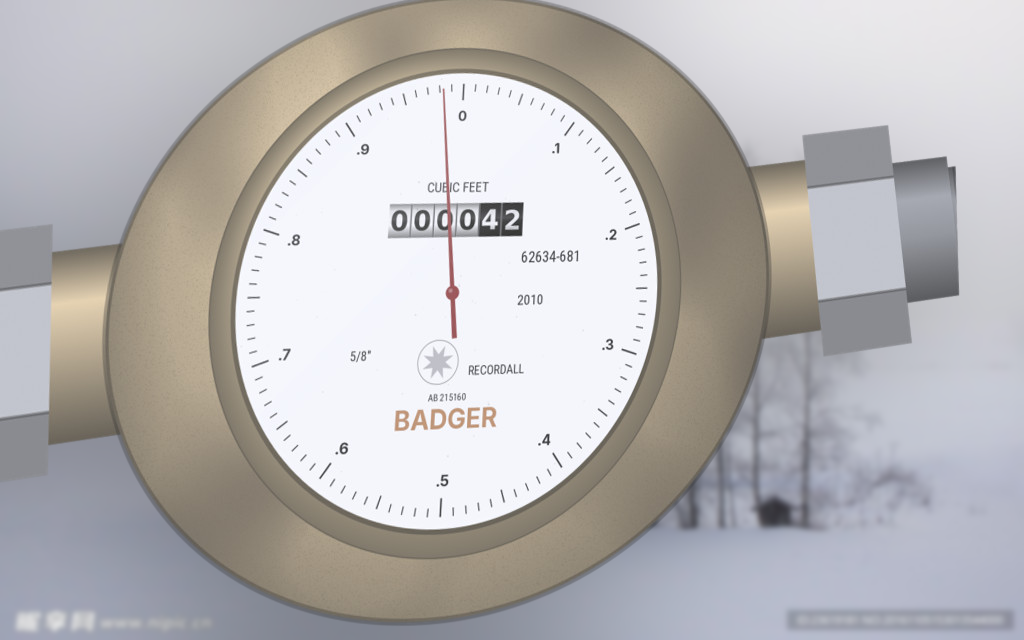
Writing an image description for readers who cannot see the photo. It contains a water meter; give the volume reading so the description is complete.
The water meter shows 41.98 ft³
